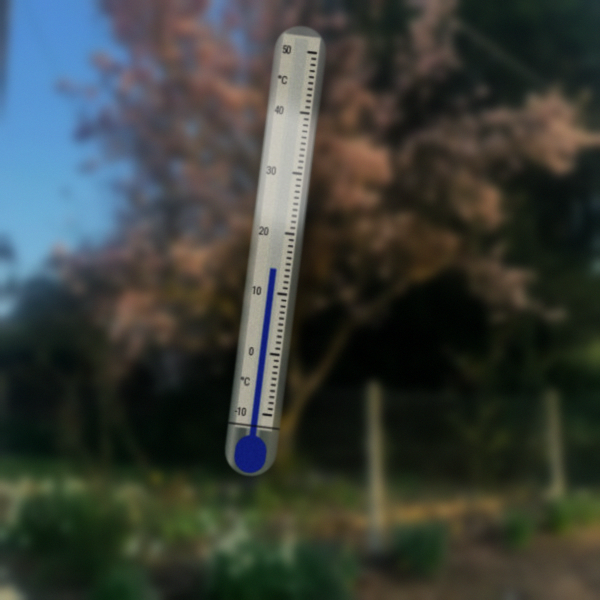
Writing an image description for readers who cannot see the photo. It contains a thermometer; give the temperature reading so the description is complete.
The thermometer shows 14 °C
